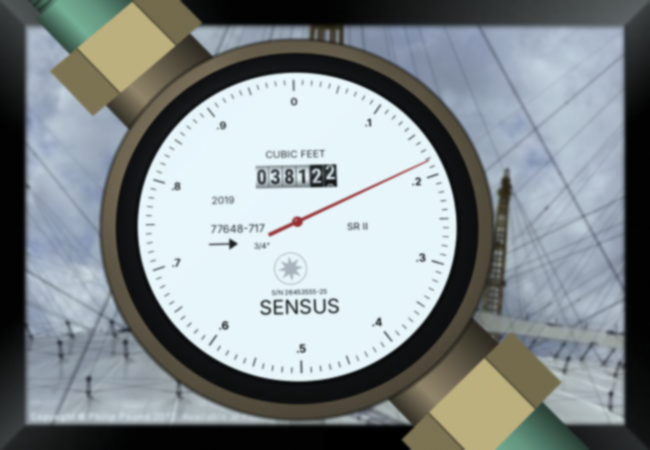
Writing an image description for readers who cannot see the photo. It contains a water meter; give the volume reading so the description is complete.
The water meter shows 38122.18 ft³
